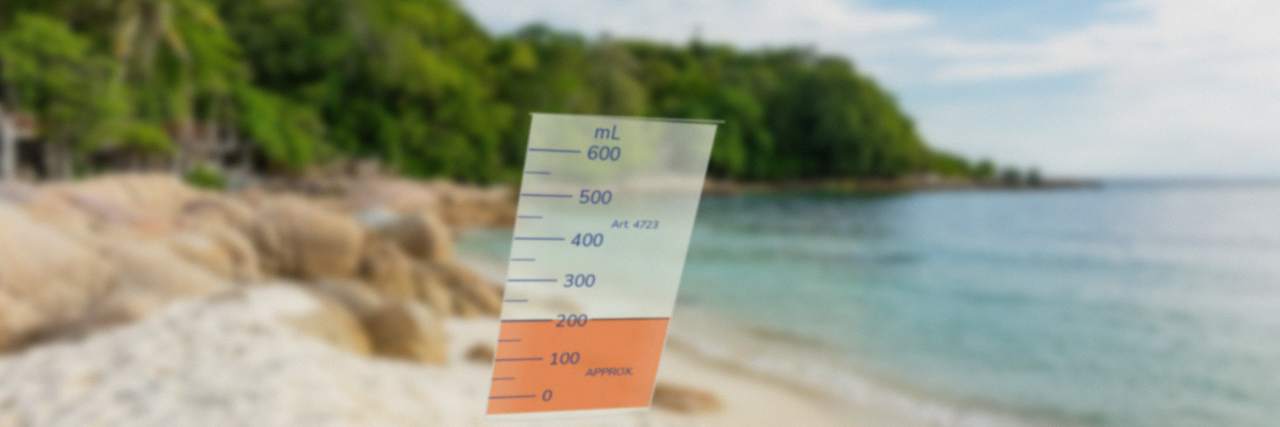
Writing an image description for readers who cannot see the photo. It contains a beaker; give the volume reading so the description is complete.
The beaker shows 200 mL
